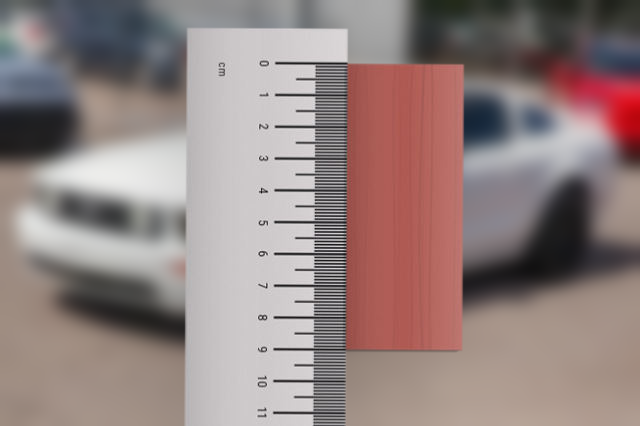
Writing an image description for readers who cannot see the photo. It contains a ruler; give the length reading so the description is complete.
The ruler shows 9 cm
